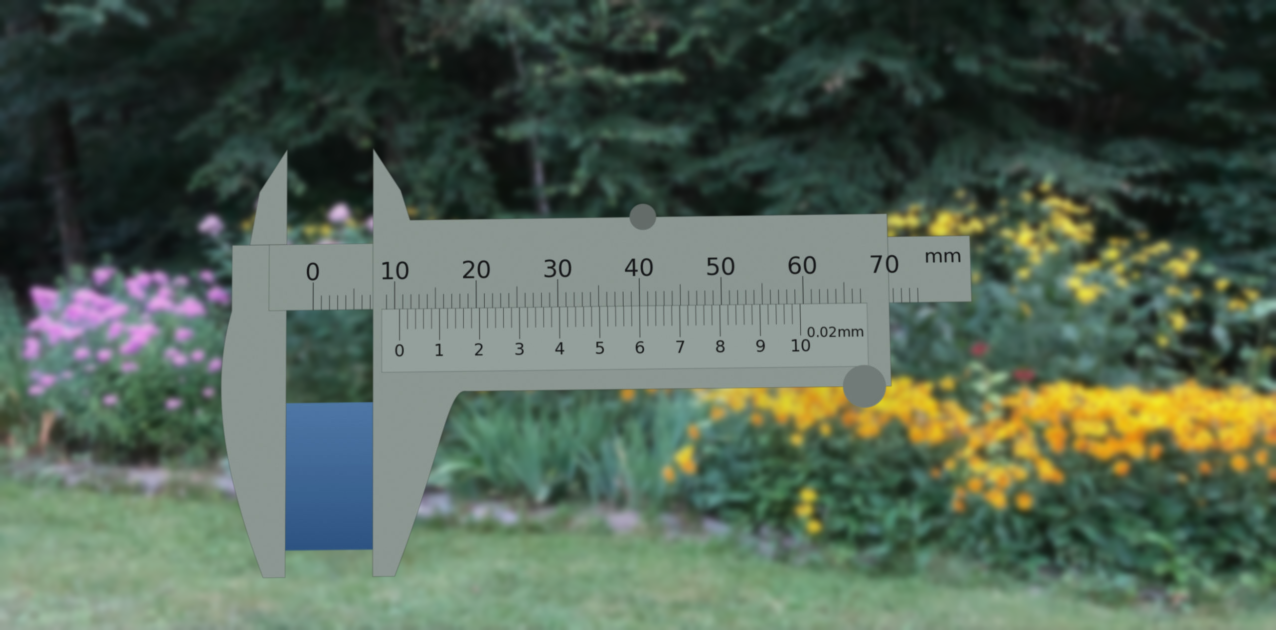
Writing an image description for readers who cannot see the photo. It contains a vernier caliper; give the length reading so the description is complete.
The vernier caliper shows 10.6 mm
